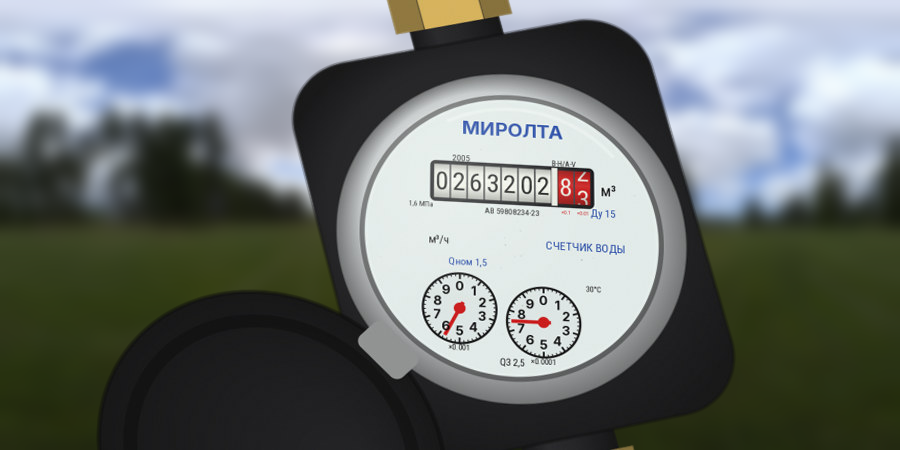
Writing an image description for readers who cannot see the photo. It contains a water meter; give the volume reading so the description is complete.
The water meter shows 263202.8257 m³
